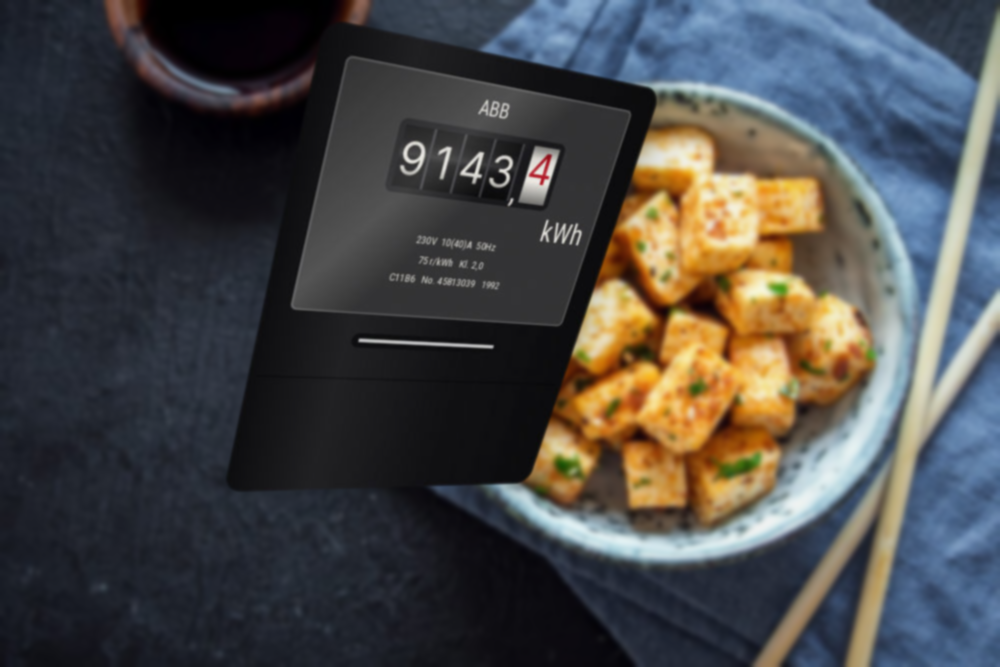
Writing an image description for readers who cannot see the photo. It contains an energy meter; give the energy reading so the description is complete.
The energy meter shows 9143.4 kWh
